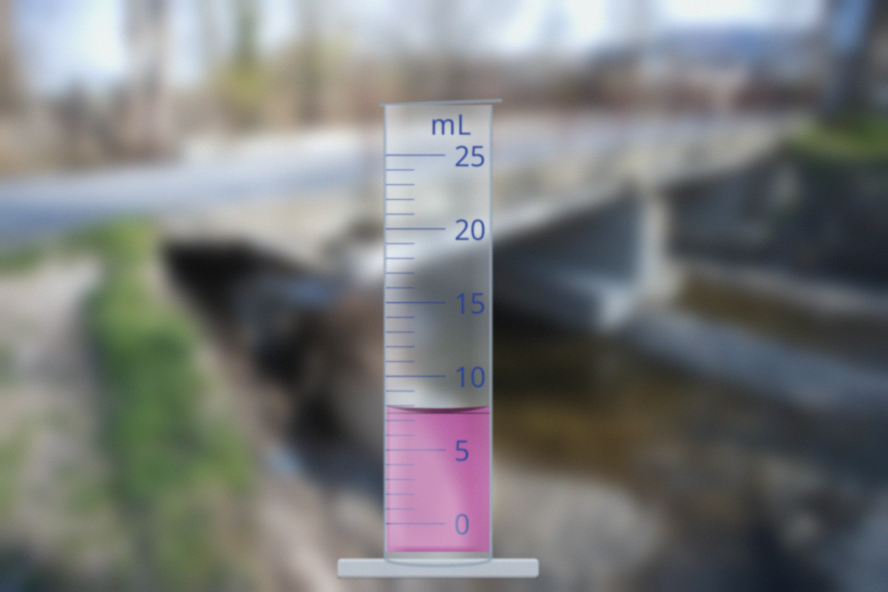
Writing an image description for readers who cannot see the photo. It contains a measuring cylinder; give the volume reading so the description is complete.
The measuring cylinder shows 7.5 mL
